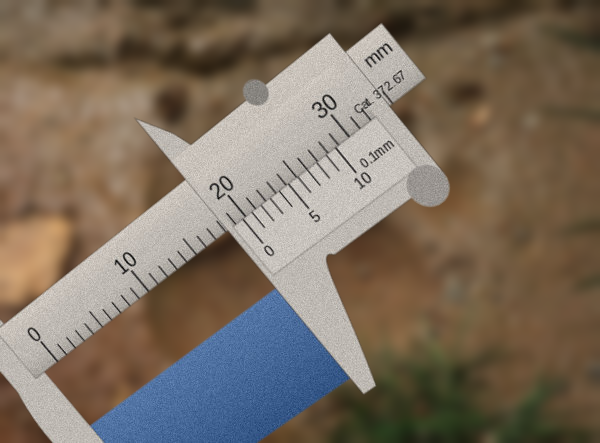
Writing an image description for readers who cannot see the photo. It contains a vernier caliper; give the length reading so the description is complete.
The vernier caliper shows 19.7 mm
